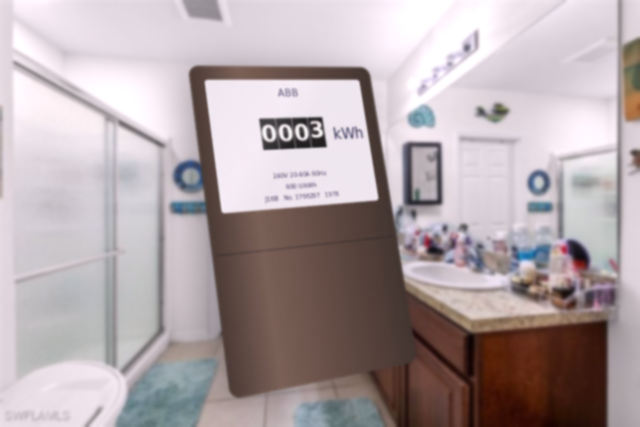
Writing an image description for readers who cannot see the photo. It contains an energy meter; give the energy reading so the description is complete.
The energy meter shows 3 kWh
